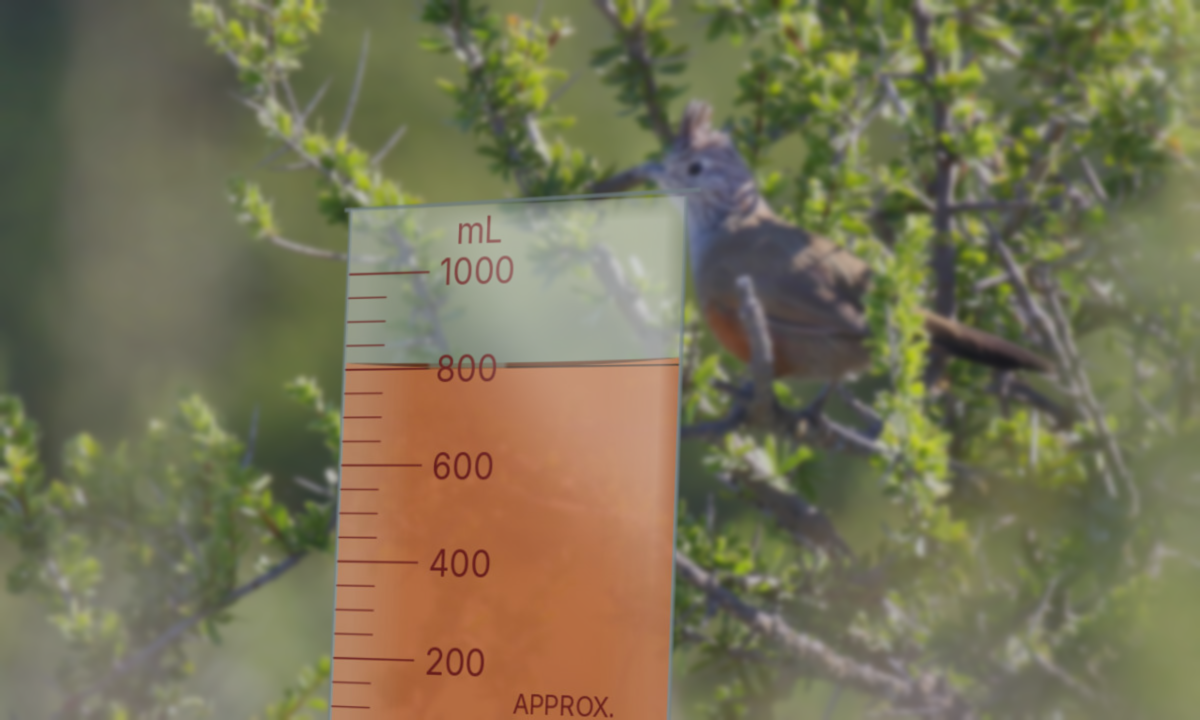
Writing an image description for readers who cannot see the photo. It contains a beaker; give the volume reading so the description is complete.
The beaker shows 800 mL
